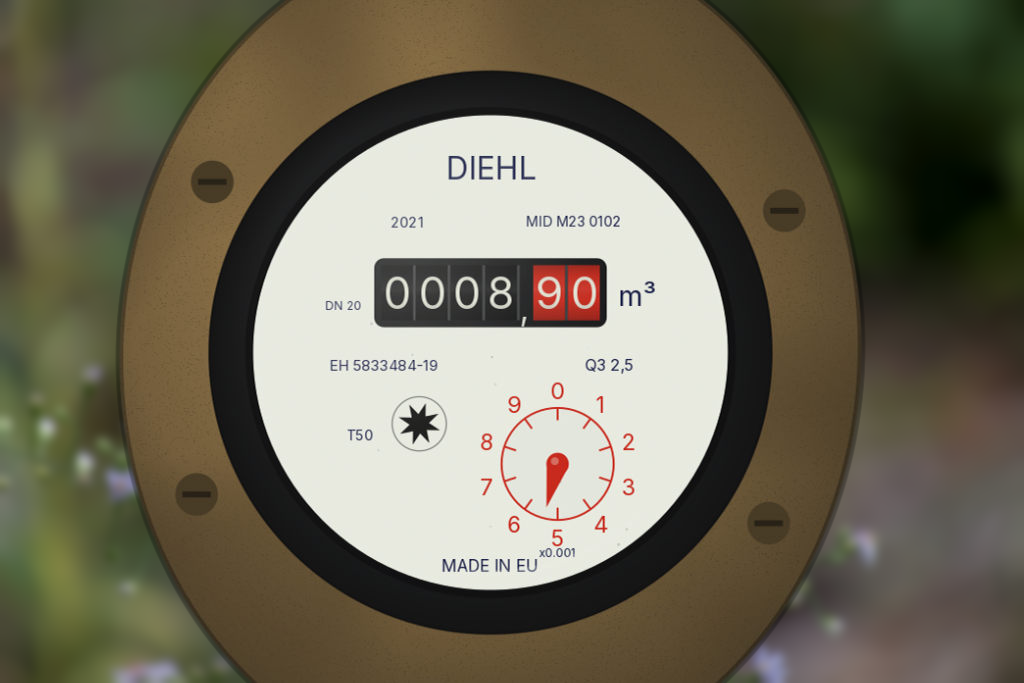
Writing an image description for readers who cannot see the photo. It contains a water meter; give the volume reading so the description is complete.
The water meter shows 8.905 m³
